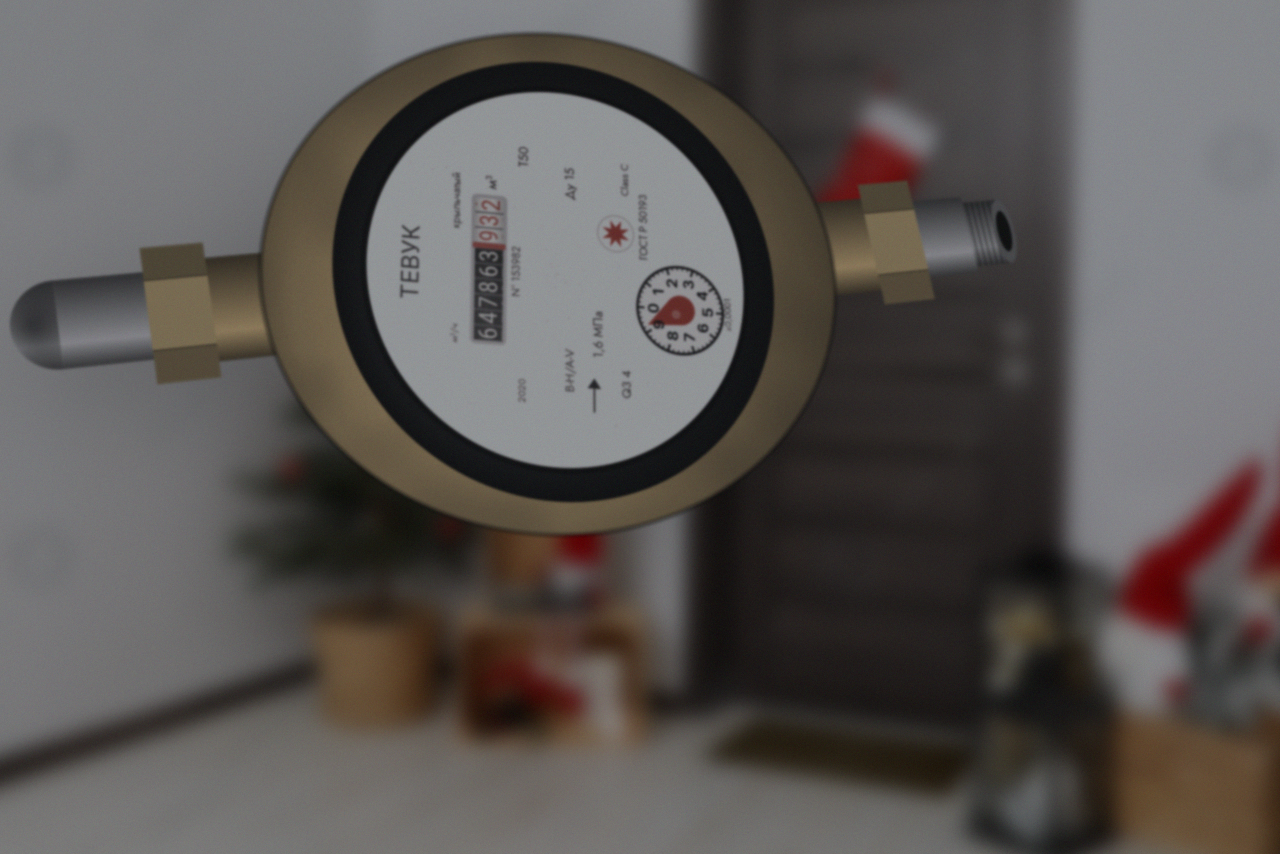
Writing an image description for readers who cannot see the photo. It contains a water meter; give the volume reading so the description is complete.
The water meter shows 647863.9319 m³
